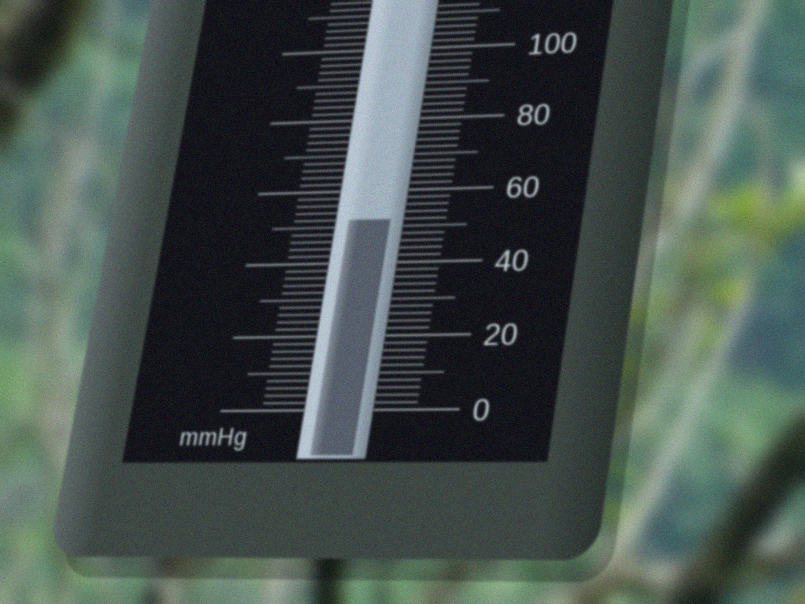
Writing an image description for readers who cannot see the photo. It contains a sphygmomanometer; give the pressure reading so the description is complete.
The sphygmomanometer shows 52 mmHg
